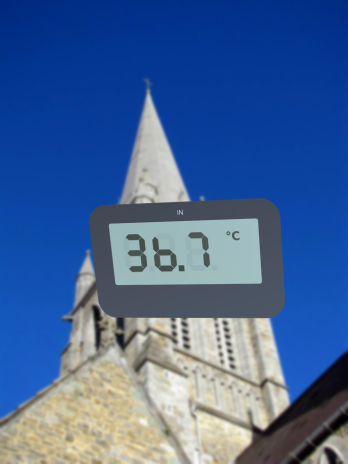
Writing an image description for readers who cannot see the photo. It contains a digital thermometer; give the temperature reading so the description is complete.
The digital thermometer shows 36.7 °C
